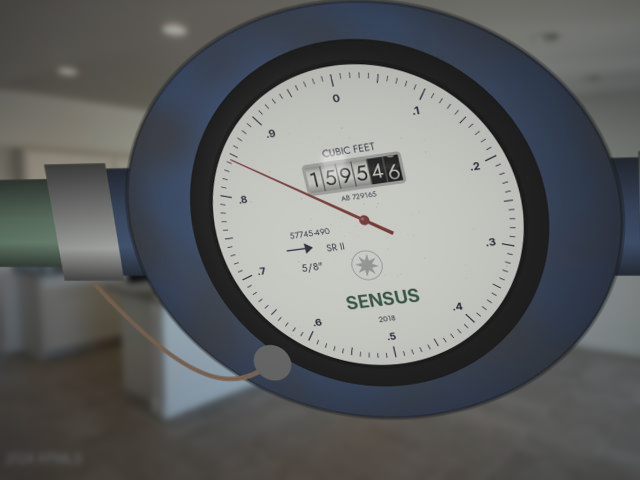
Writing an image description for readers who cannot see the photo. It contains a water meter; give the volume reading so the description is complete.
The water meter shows 159545.84 ft³
